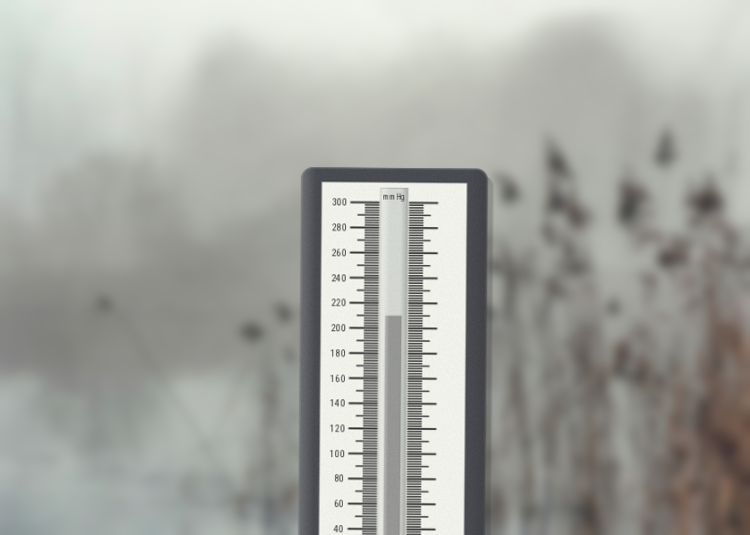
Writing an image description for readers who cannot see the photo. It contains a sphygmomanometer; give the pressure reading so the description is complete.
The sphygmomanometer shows 210 mmHg
